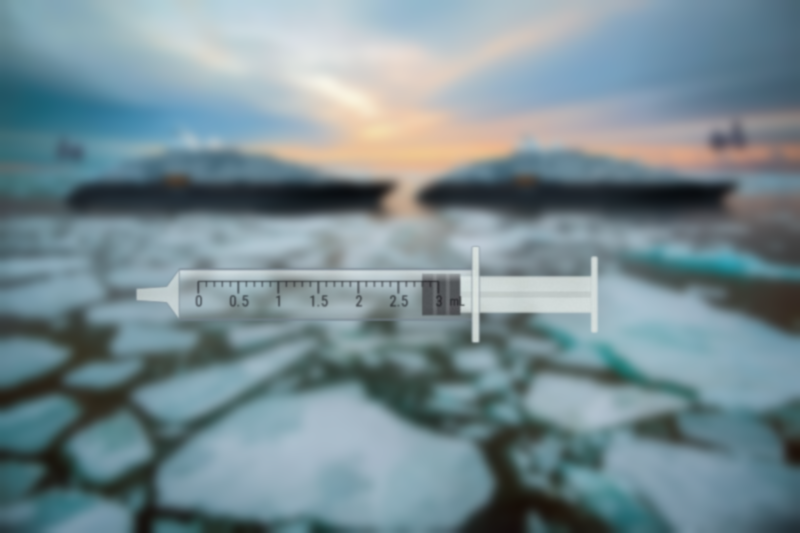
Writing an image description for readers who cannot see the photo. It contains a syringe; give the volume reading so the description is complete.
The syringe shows 2.8 mL
